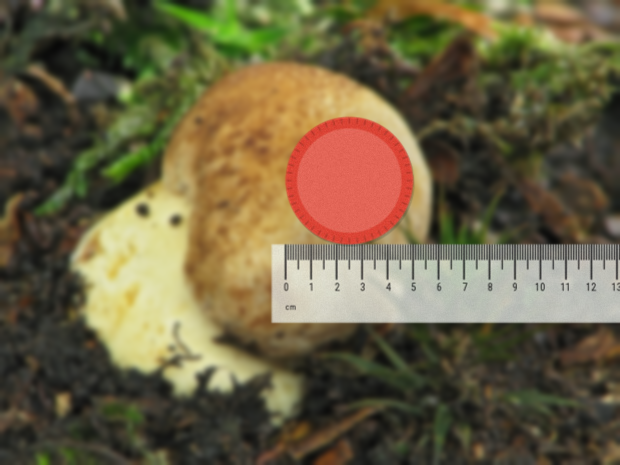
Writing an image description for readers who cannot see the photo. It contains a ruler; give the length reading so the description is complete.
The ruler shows 5 cm
